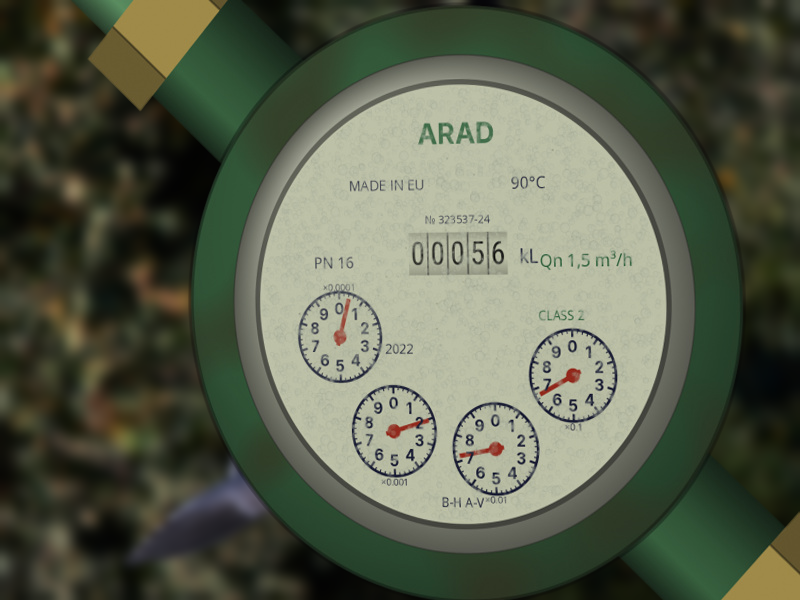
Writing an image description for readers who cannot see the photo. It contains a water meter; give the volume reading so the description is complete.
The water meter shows 56.6720 kL
